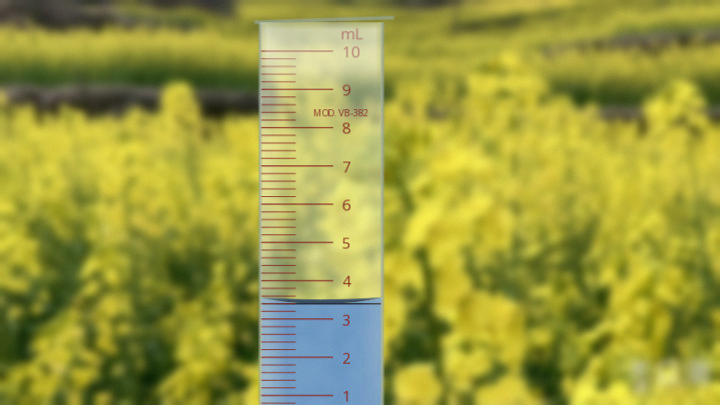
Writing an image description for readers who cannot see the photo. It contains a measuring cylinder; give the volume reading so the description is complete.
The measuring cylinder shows 3.4 mL
